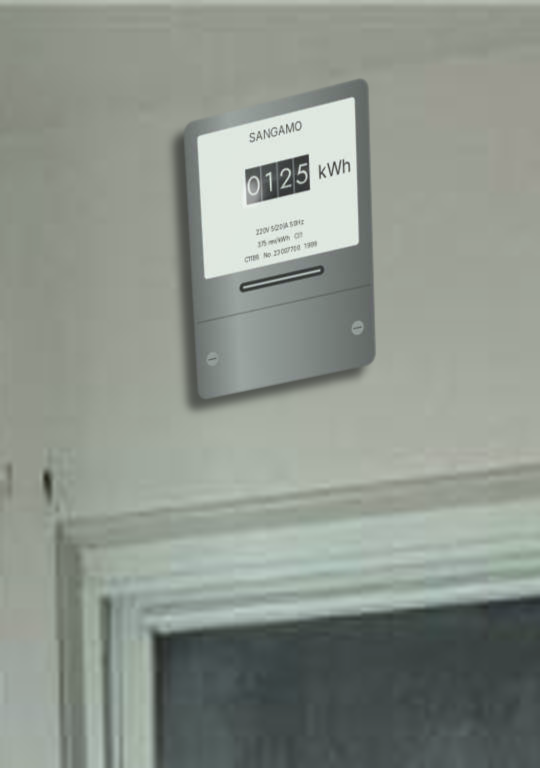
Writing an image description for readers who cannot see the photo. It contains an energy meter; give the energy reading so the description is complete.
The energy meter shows 125 kWh
